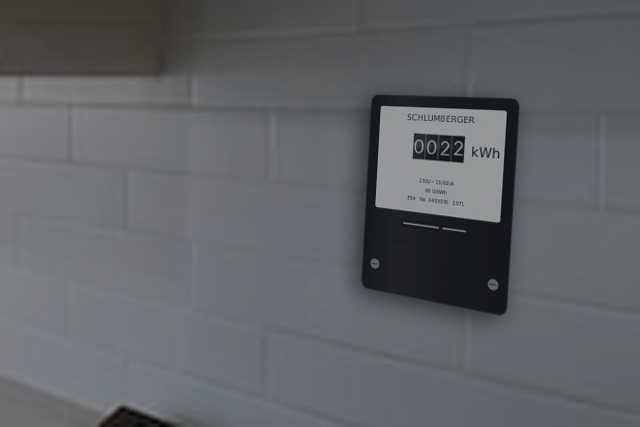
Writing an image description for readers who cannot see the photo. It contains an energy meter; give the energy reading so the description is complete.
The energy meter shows 22 kWh
